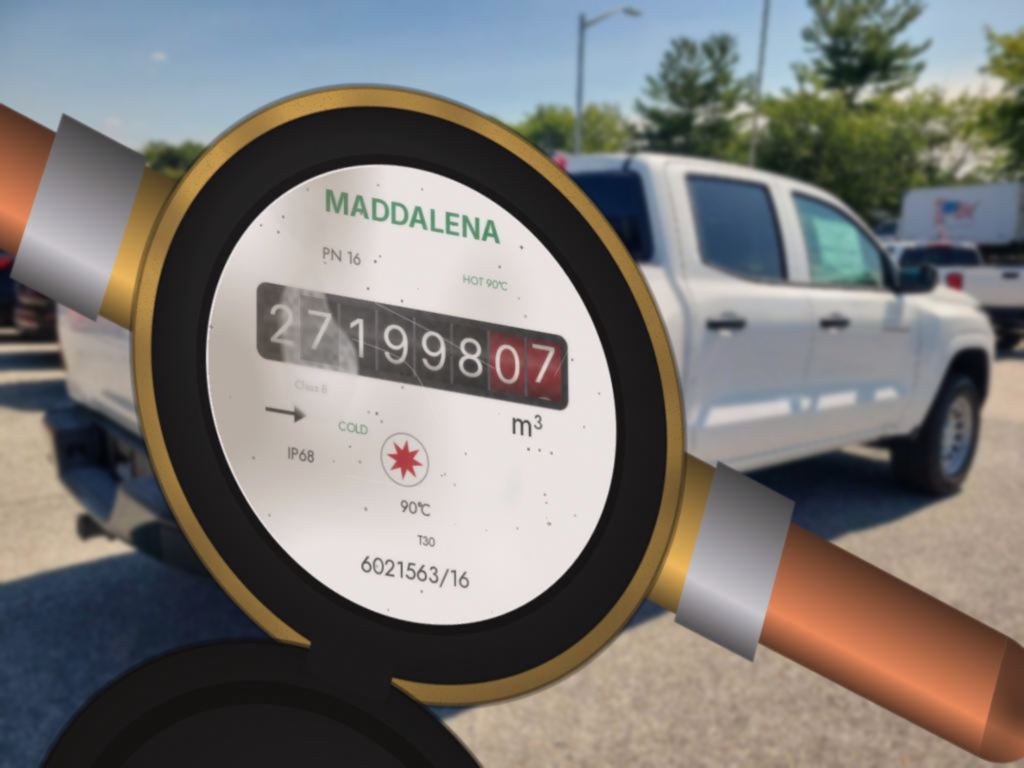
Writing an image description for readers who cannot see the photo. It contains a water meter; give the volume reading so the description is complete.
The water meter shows 271998.07 m³
